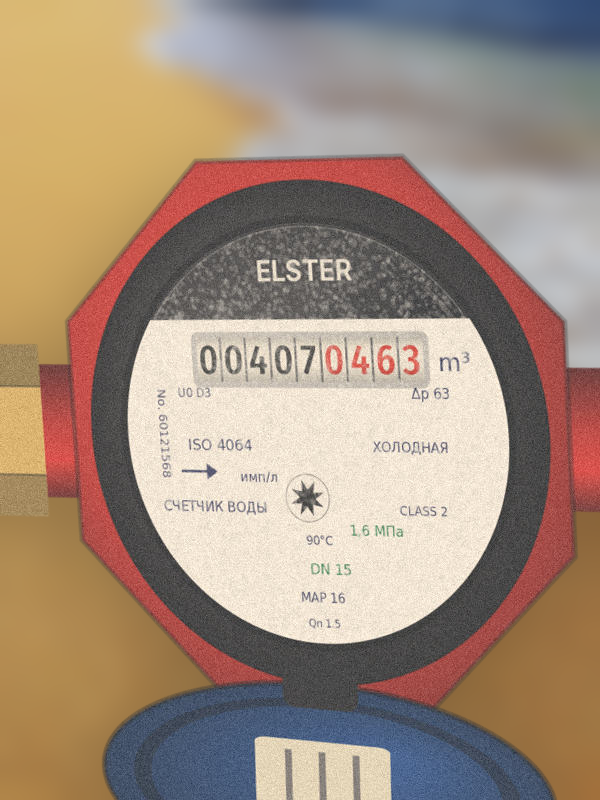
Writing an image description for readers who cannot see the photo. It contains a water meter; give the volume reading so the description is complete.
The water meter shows 407.0463 m³
